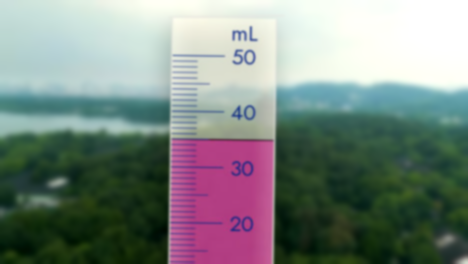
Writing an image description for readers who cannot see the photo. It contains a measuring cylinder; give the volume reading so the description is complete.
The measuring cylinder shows 35 mL
